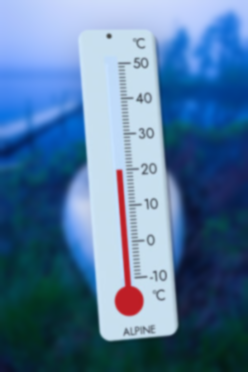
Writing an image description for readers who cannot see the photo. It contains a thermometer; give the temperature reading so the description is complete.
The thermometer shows 20 °C
